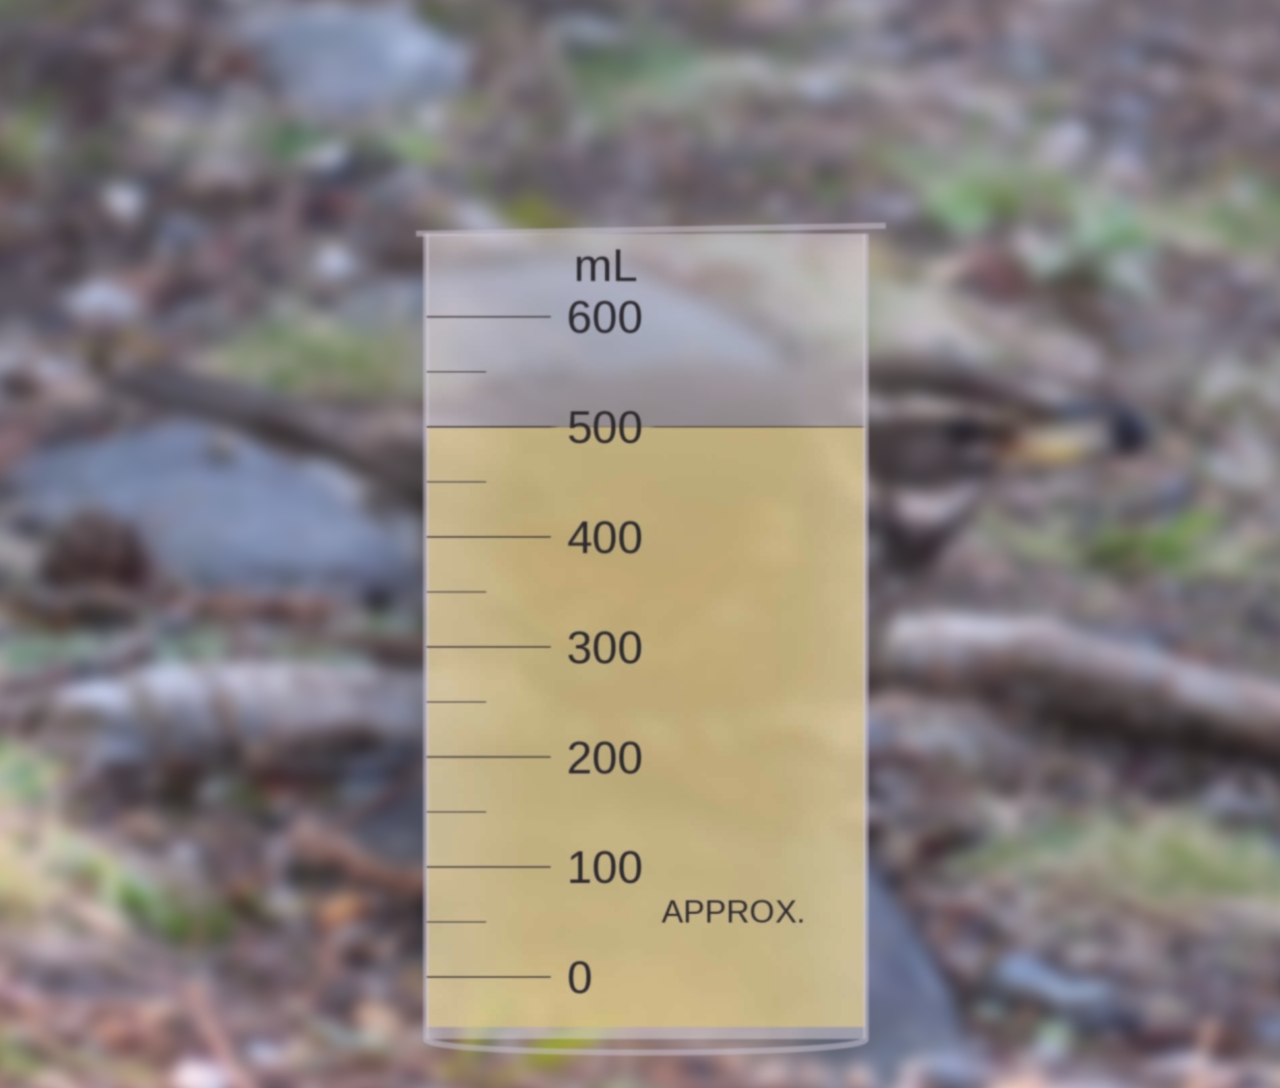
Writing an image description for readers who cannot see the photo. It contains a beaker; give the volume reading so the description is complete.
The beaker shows 500 mL
